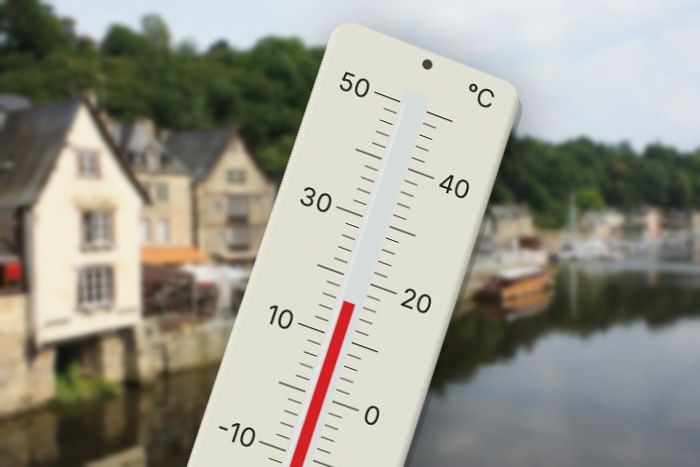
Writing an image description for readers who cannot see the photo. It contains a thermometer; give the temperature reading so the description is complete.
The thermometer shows 16 °C
